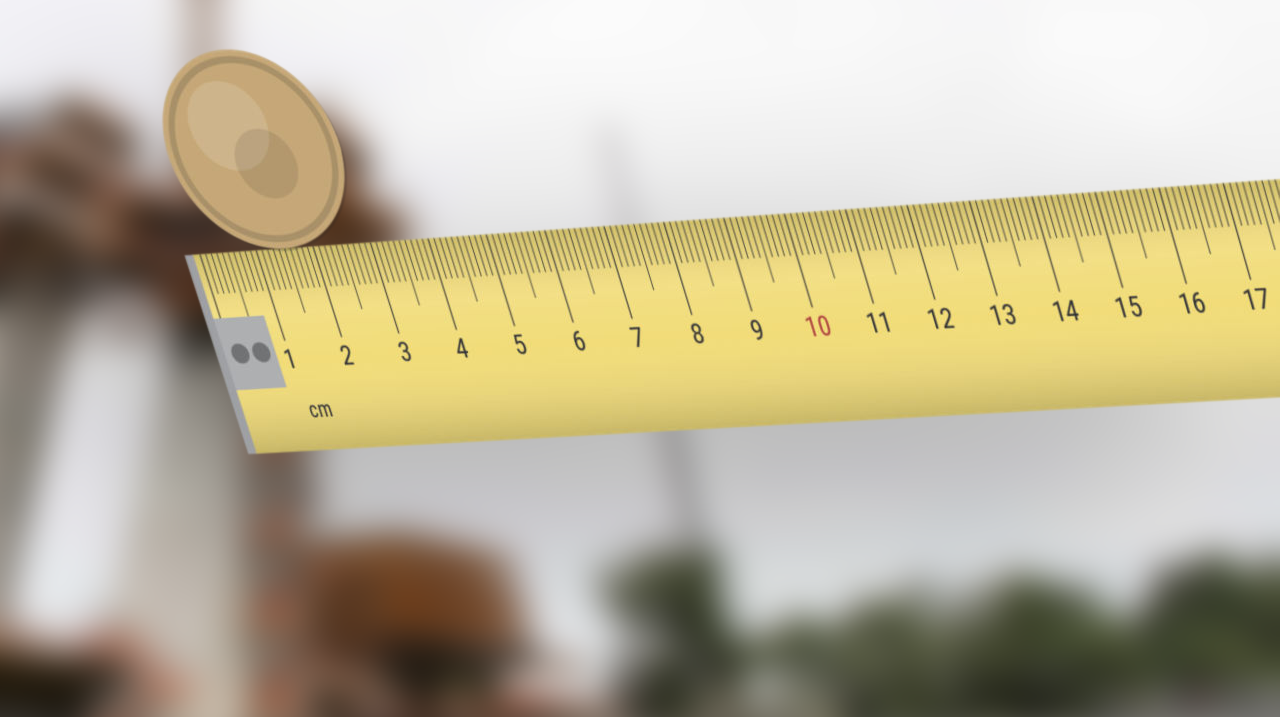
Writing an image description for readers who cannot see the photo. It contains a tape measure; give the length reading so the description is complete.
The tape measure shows 3 cm
